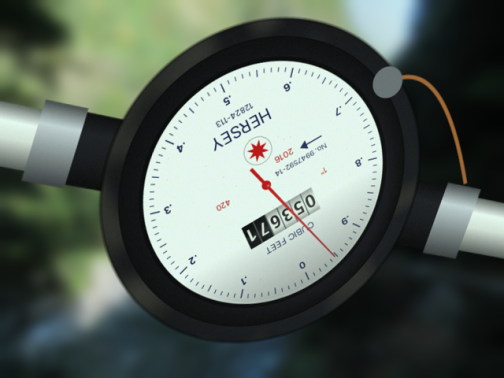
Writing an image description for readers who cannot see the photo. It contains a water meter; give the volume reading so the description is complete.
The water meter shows 53670.95 ft³
